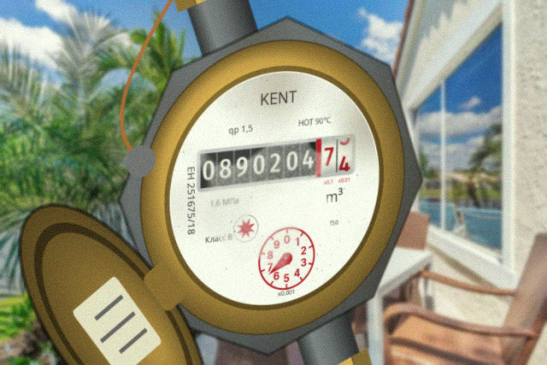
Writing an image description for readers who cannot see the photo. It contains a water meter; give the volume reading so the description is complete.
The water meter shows 890204.736 m³
